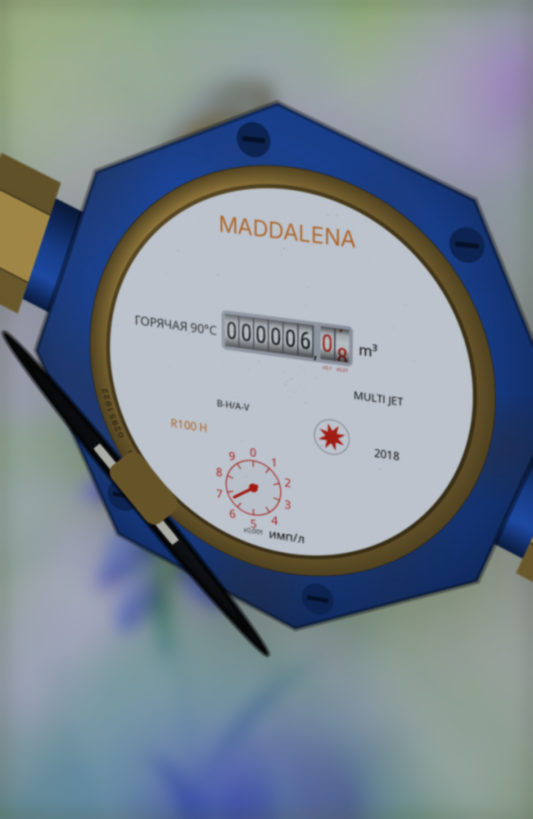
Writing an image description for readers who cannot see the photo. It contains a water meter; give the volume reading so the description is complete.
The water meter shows 6.076 m³
